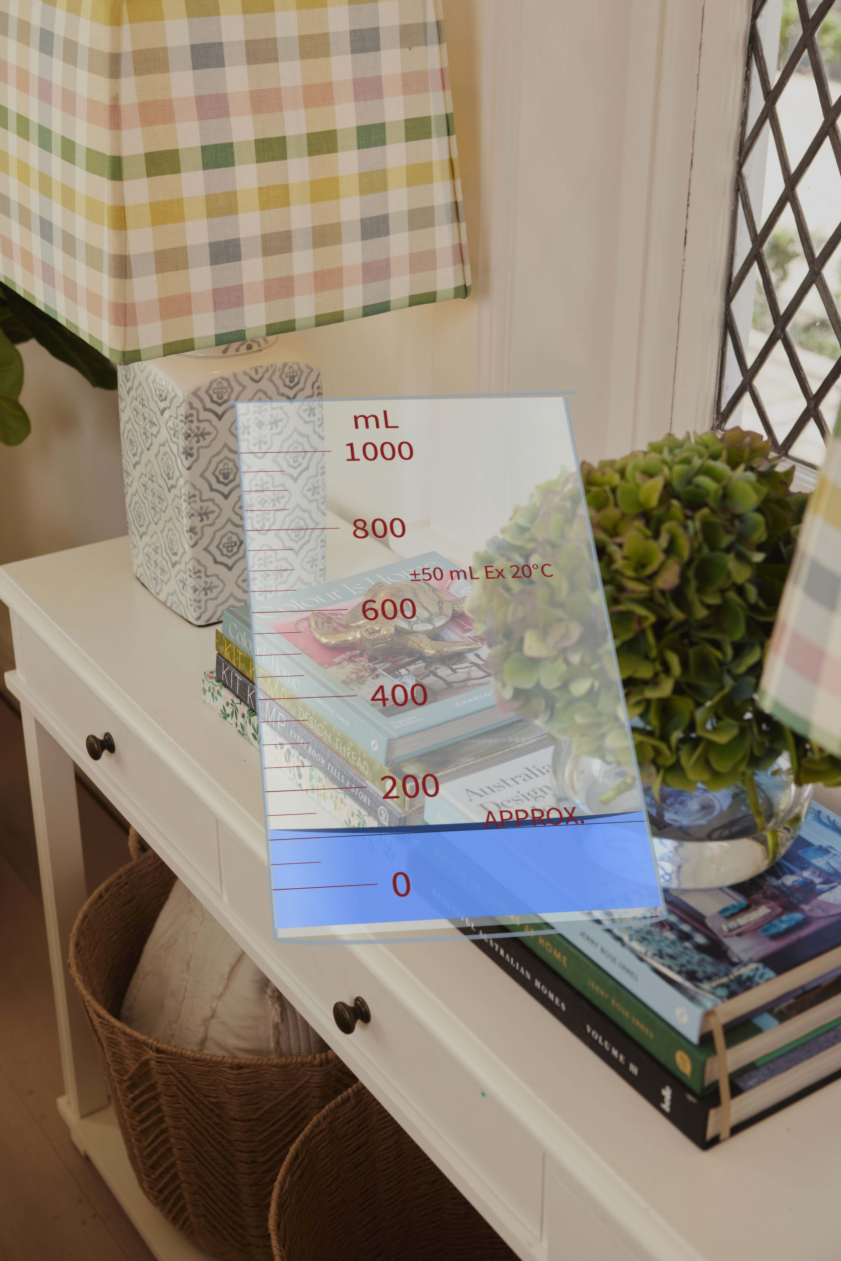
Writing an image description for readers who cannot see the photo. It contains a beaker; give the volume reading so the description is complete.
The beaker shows 100 mL
